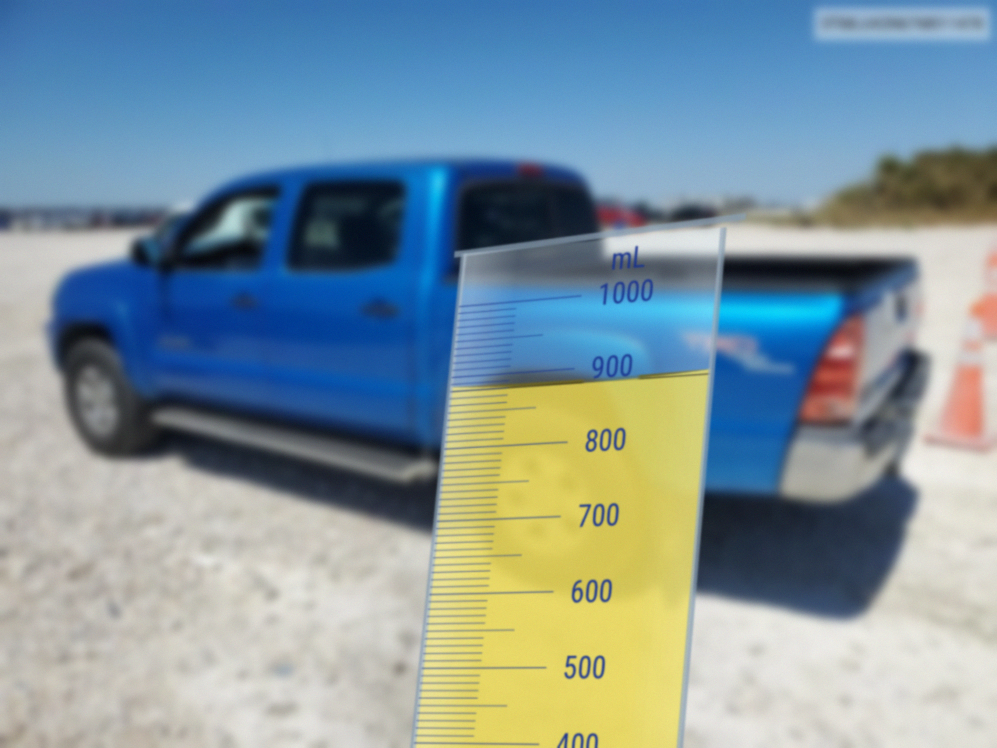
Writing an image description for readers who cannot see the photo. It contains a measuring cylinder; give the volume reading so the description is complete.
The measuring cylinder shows 880 mL
